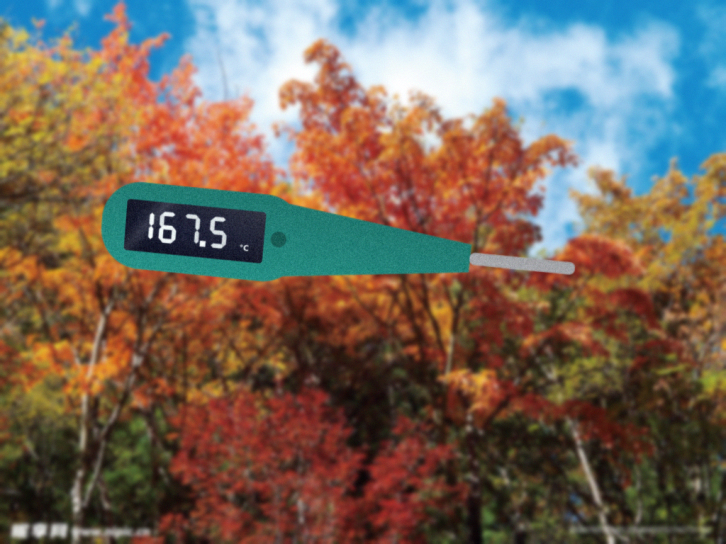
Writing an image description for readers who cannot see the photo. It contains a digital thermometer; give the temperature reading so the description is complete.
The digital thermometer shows 167.5 °C
